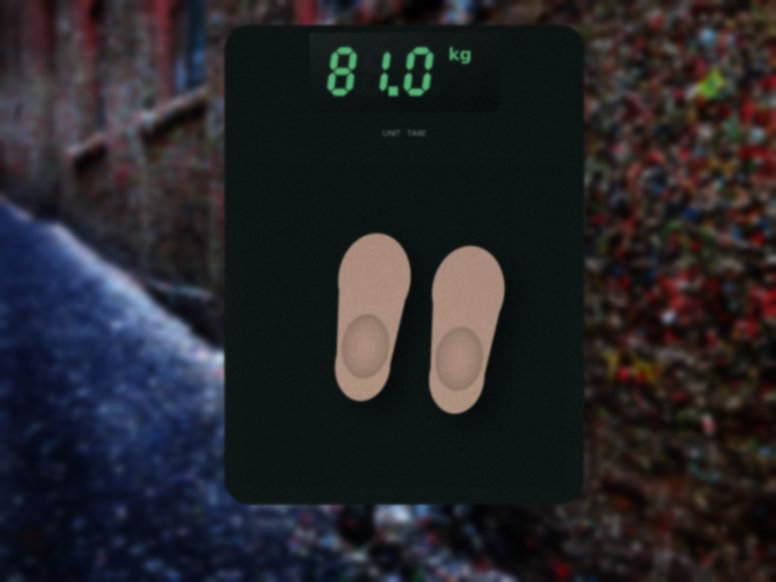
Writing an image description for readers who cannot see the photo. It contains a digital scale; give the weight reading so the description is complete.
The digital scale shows 81.0 kg
